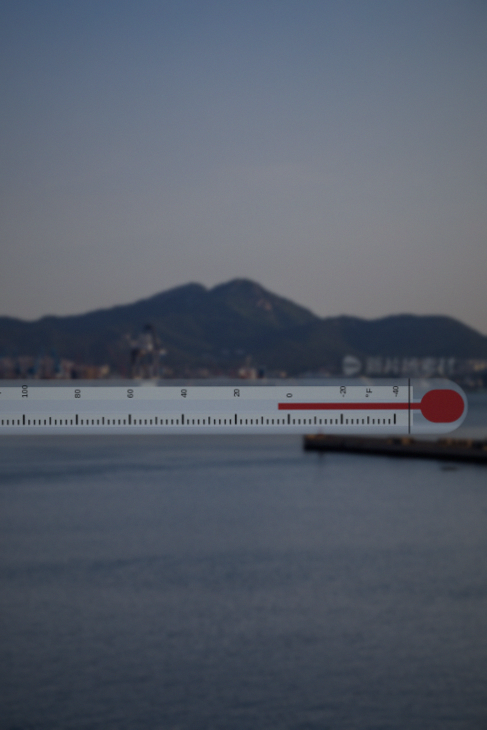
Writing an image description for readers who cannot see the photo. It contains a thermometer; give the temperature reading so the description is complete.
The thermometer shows 4 °F
